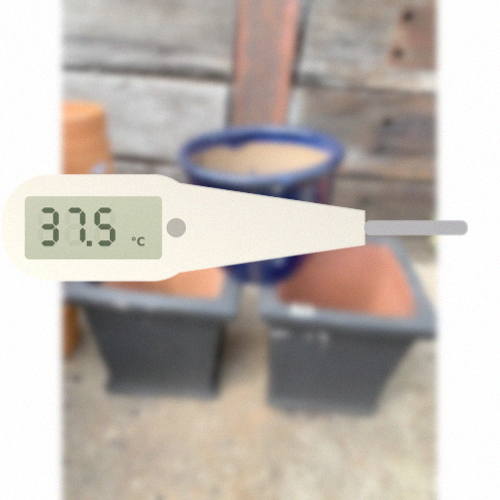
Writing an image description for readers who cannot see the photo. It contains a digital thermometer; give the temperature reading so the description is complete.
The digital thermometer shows 37.5 °C
